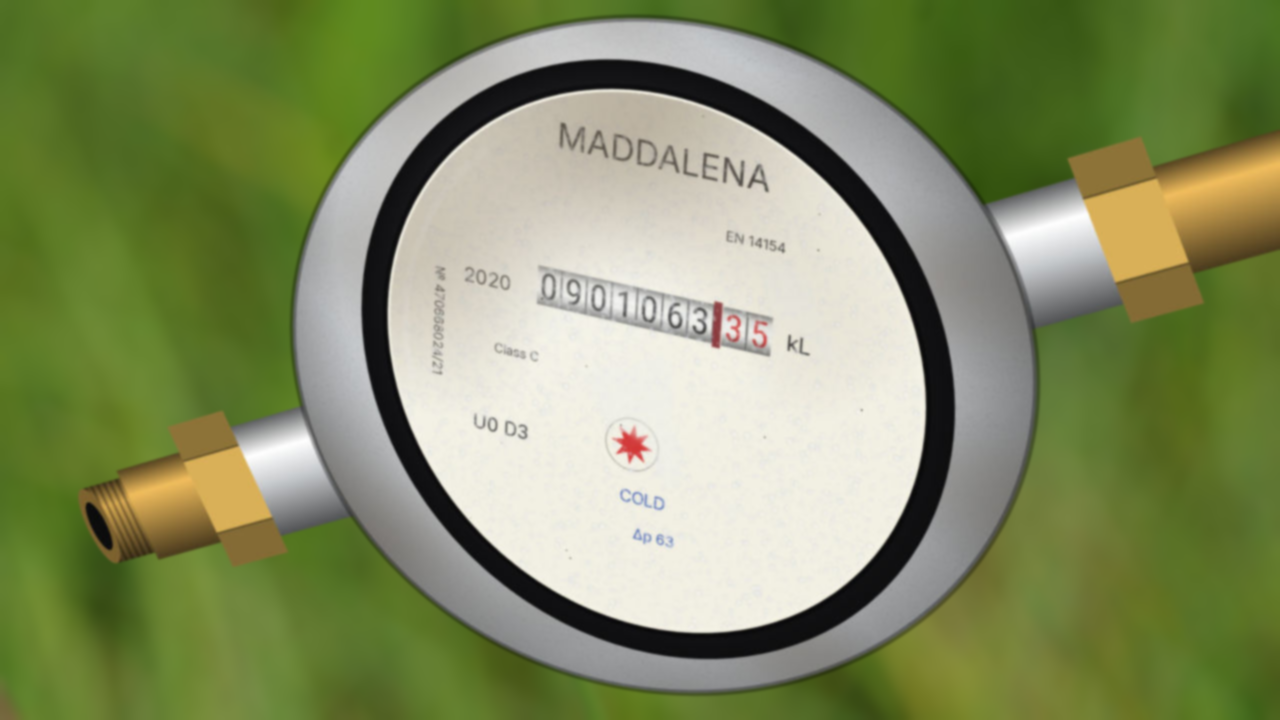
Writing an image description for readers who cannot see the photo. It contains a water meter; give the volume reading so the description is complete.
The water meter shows 901063.35 kL
